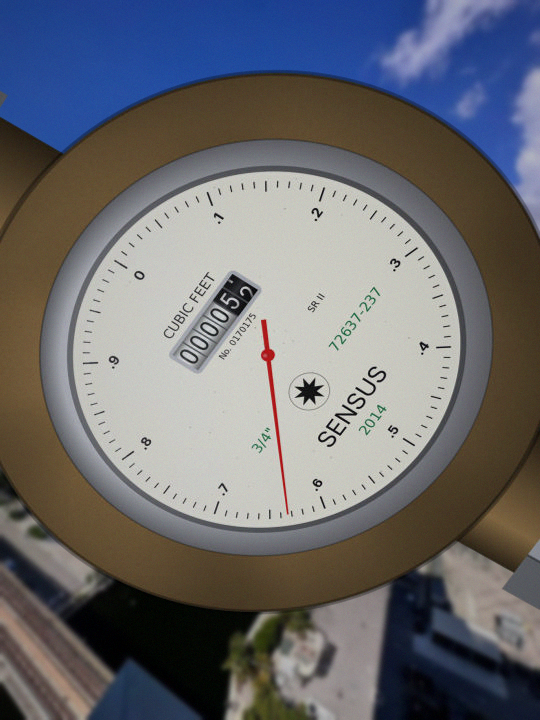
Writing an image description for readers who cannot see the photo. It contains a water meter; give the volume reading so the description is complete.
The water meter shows 51.63 ft³
